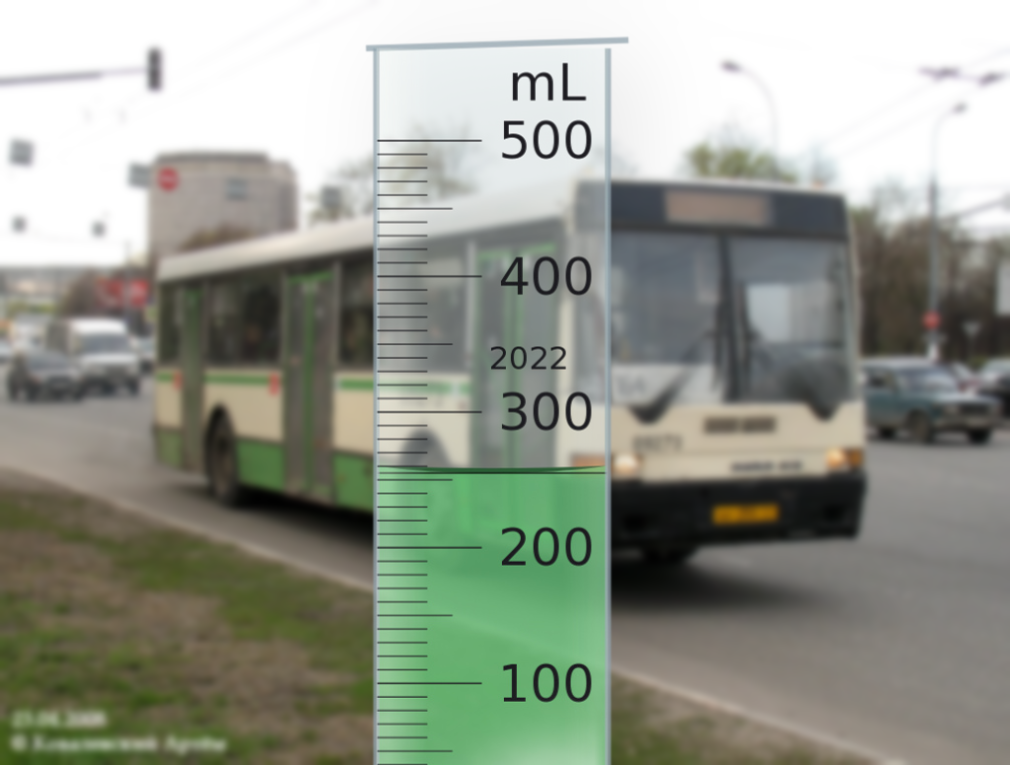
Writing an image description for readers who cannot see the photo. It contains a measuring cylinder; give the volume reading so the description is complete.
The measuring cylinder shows 255 mL
